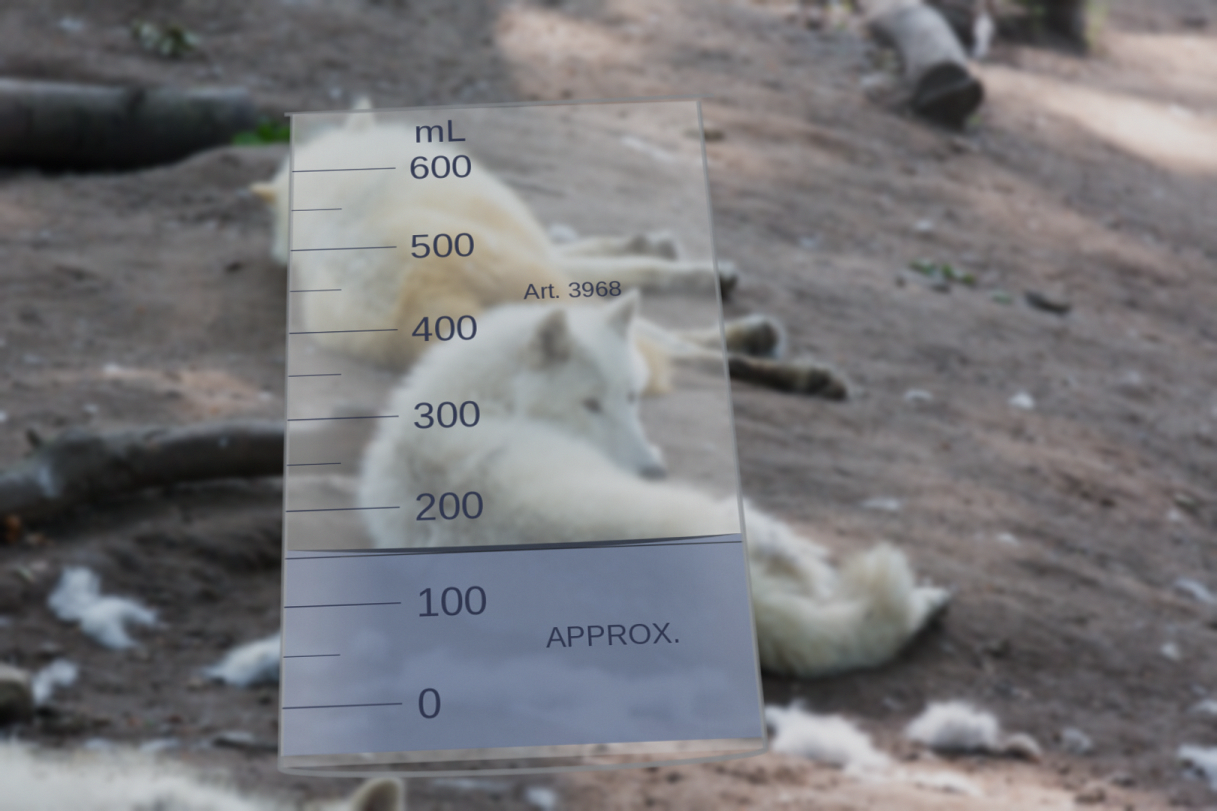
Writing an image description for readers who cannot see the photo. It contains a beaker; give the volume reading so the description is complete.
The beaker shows 150 mL
